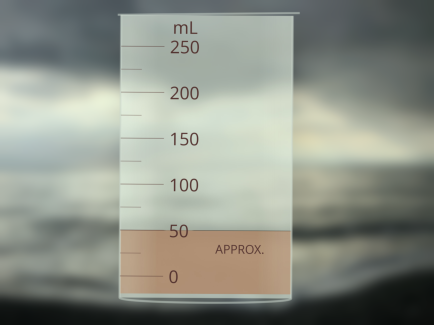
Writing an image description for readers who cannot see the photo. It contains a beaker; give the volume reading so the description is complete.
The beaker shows 50 mL
